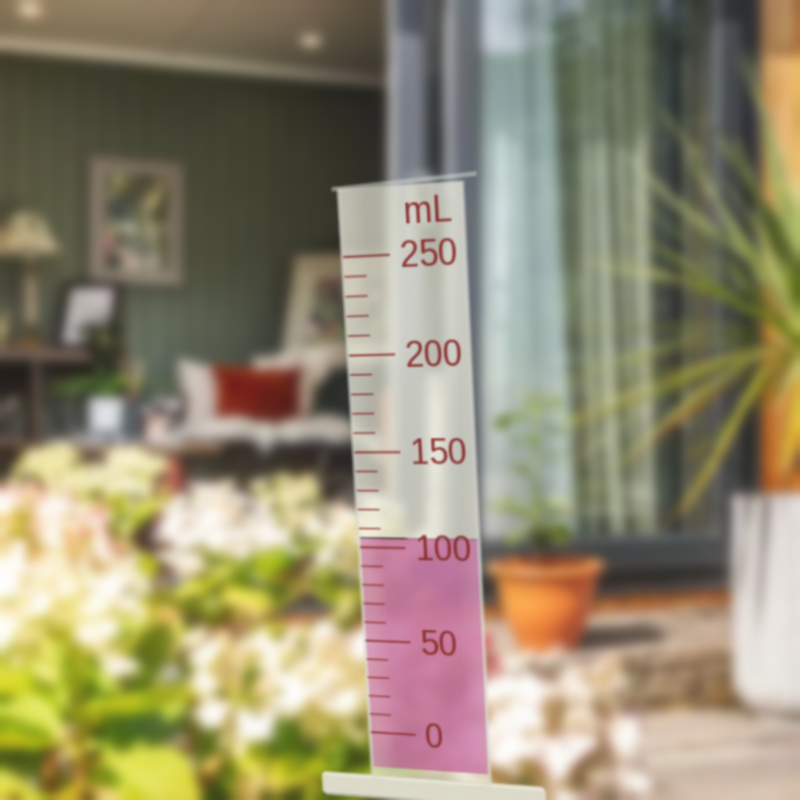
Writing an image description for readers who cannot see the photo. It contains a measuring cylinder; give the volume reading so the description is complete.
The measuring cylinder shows 105 mL
